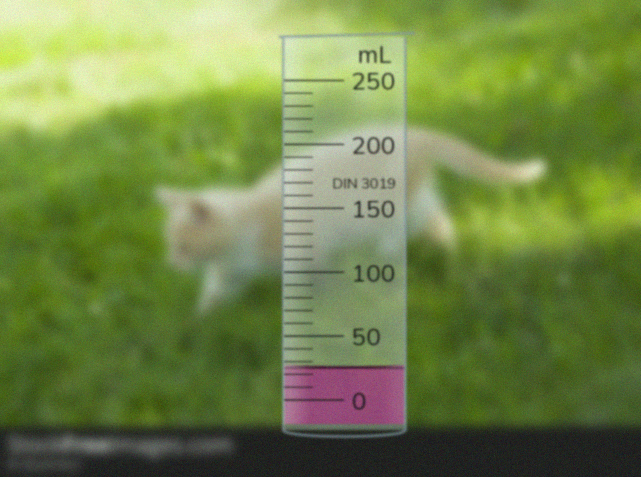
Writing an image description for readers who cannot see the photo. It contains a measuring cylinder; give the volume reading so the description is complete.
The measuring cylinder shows 25 mL
